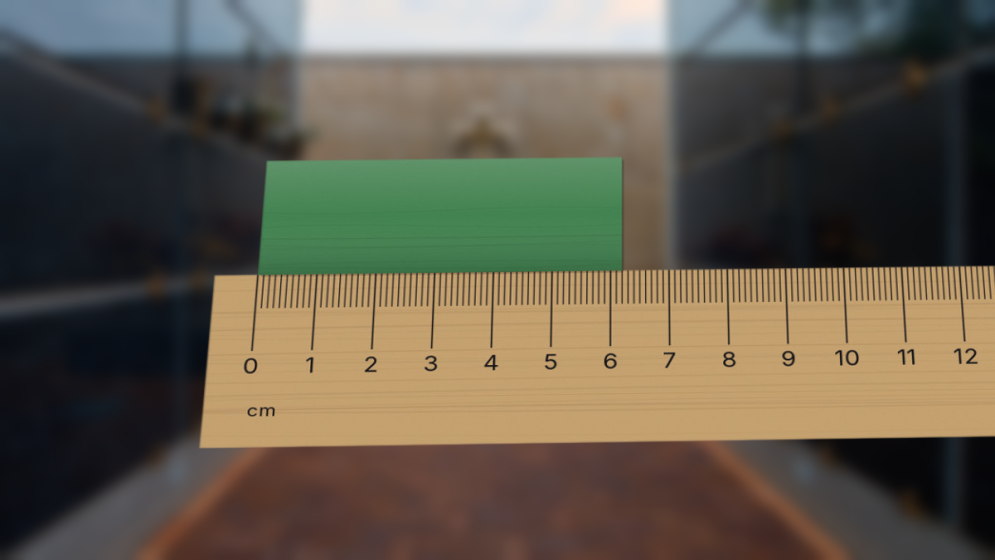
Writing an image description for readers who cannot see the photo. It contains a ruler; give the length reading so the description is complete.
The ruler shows 6.2 cm
